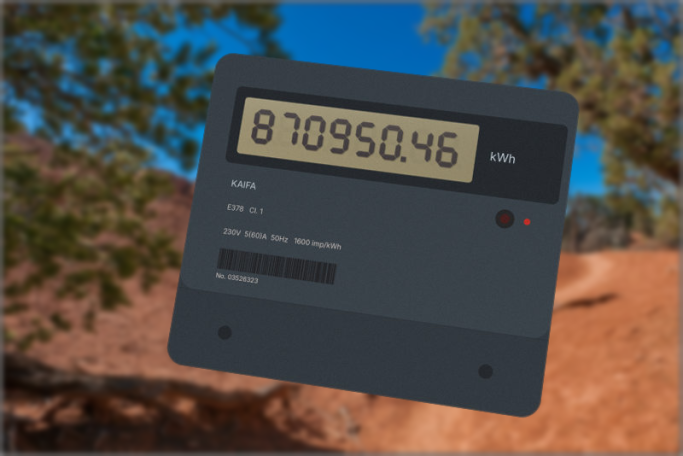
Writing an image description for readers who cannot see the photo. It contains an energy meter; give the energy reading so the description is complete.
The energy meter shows 870950.46 kWh
